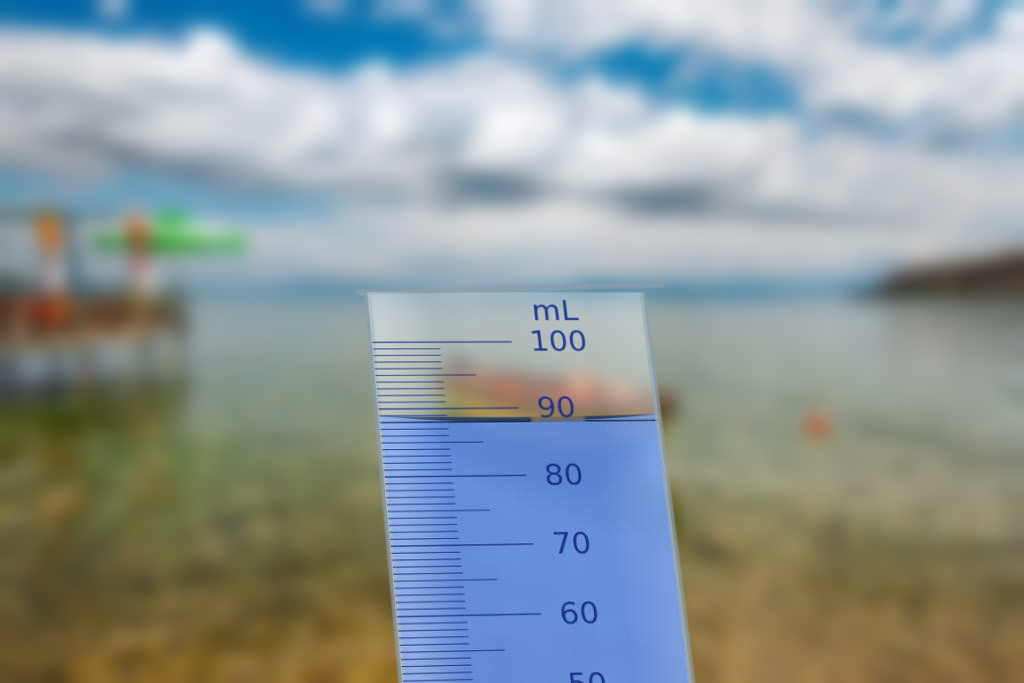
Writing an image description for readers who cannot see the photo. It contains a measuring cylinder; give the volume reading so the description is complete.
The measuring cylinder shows 88 mL
